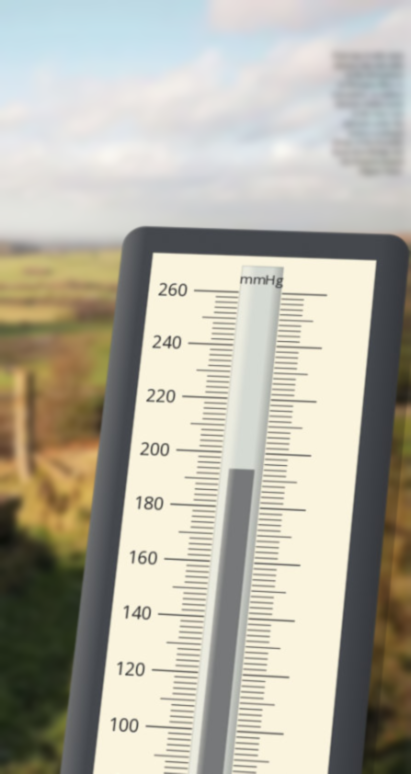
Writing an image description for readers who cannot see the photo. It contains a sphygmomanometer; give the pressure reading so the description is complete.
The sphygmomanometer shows 194 mmHg
